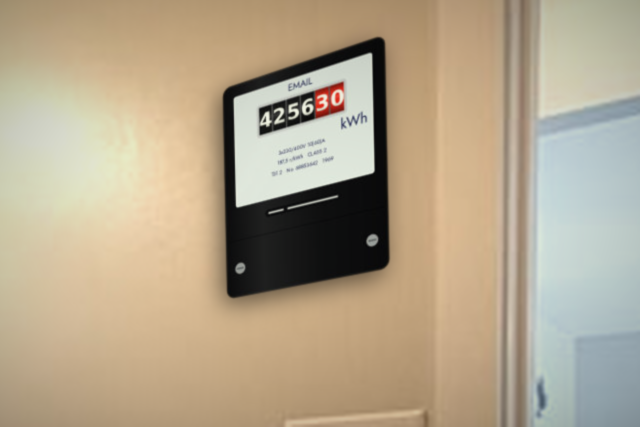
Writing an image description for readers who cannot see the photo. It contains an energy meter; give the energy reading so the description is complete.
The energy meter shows 4256.30 kWh
